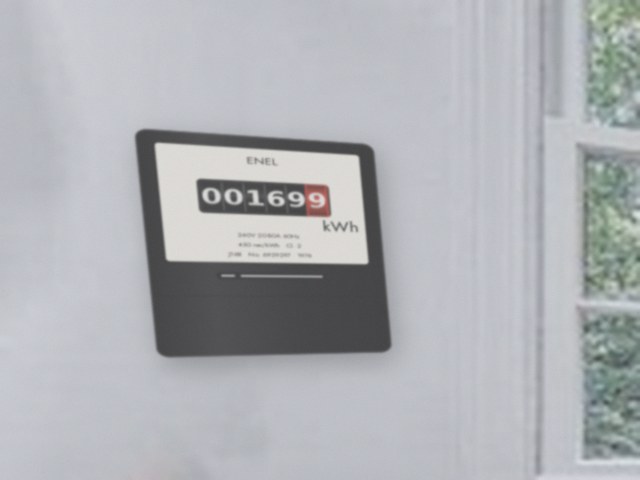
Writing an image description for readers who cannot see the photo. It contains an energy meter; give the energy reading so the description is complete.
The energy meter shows 169.9 kWh
